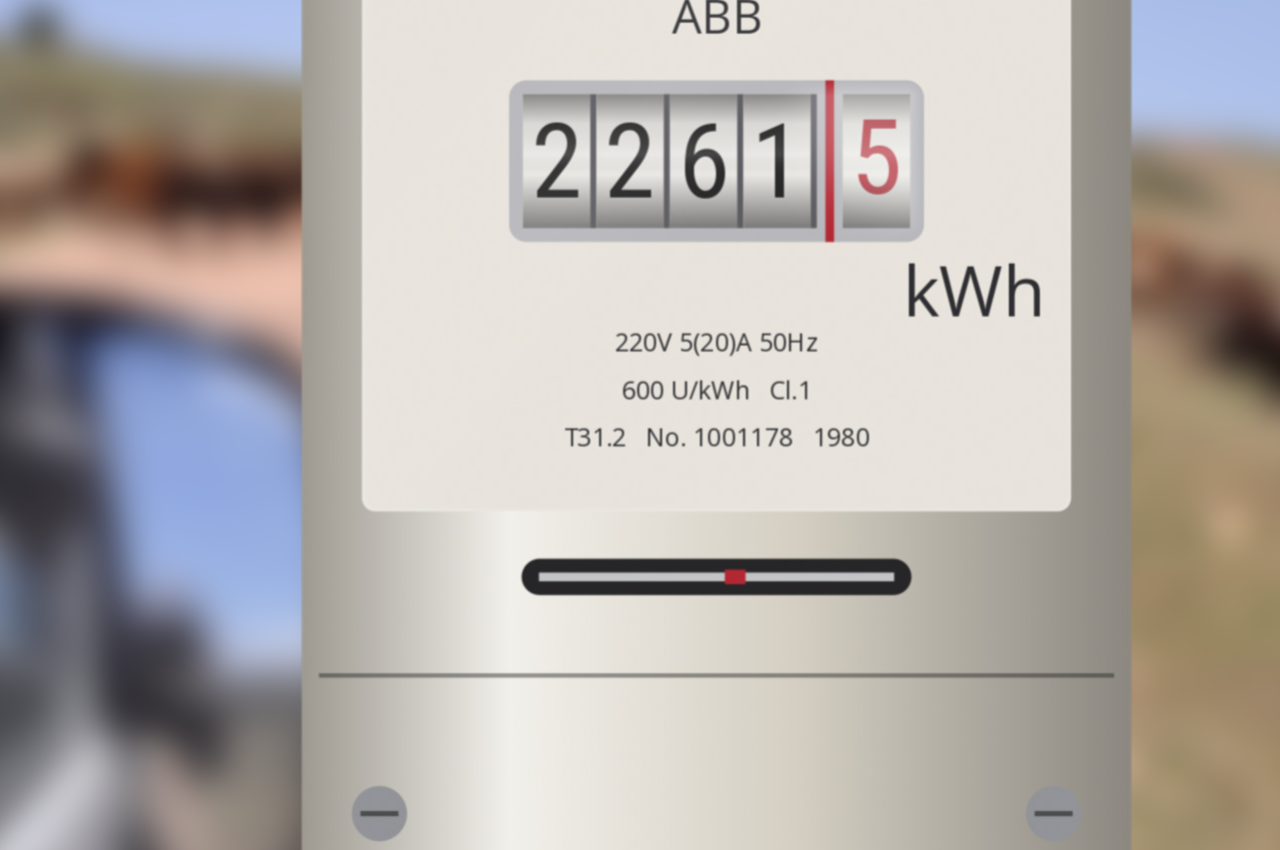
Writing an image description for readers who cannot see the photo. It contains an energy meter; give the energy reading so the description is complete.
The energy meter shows 2261.5 kWh
